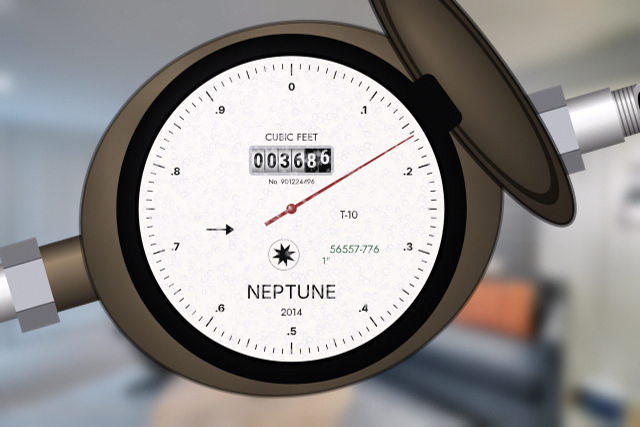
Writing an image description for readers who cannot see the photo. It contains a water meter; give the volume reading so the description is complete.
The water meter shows 3686.16 ft³
